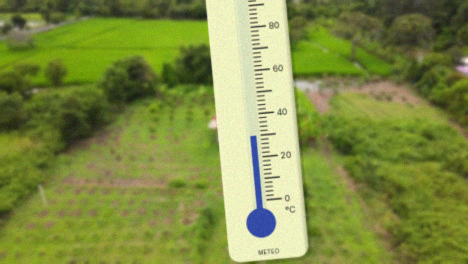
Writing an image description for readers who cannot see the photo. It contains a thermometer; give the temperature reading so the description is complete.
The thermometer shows 30 °C
